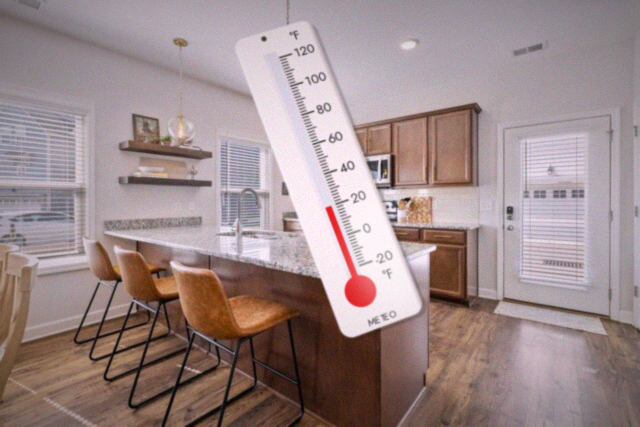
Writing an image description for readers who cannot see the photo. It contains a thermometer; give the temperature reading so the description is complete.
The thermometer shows 20 °F
